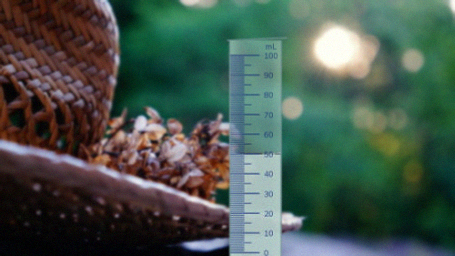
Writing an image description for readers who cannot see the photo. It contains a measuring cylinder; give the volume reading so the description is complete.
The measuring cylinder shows 50 mL
